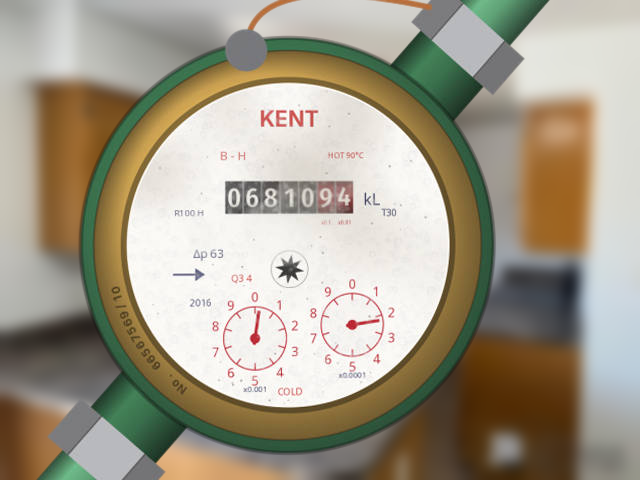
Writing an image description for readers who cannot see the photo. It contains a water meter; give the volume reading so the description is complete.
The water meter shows 6810.9402 kL
